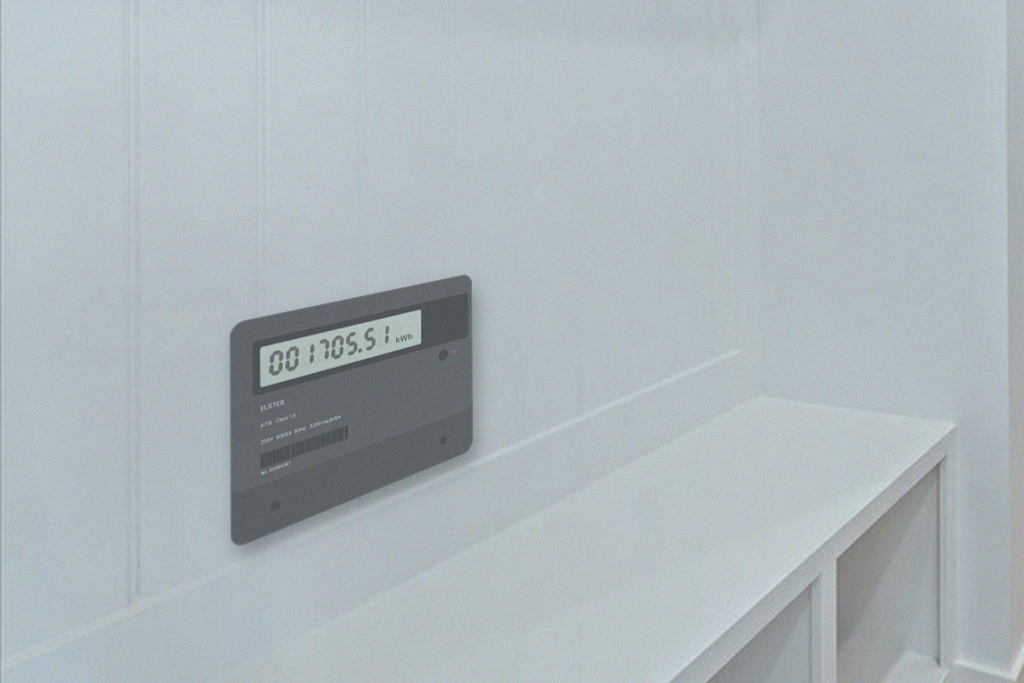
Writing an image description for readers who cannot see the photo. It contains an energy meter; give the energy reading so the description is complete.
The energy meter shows 1705.51 kWh
